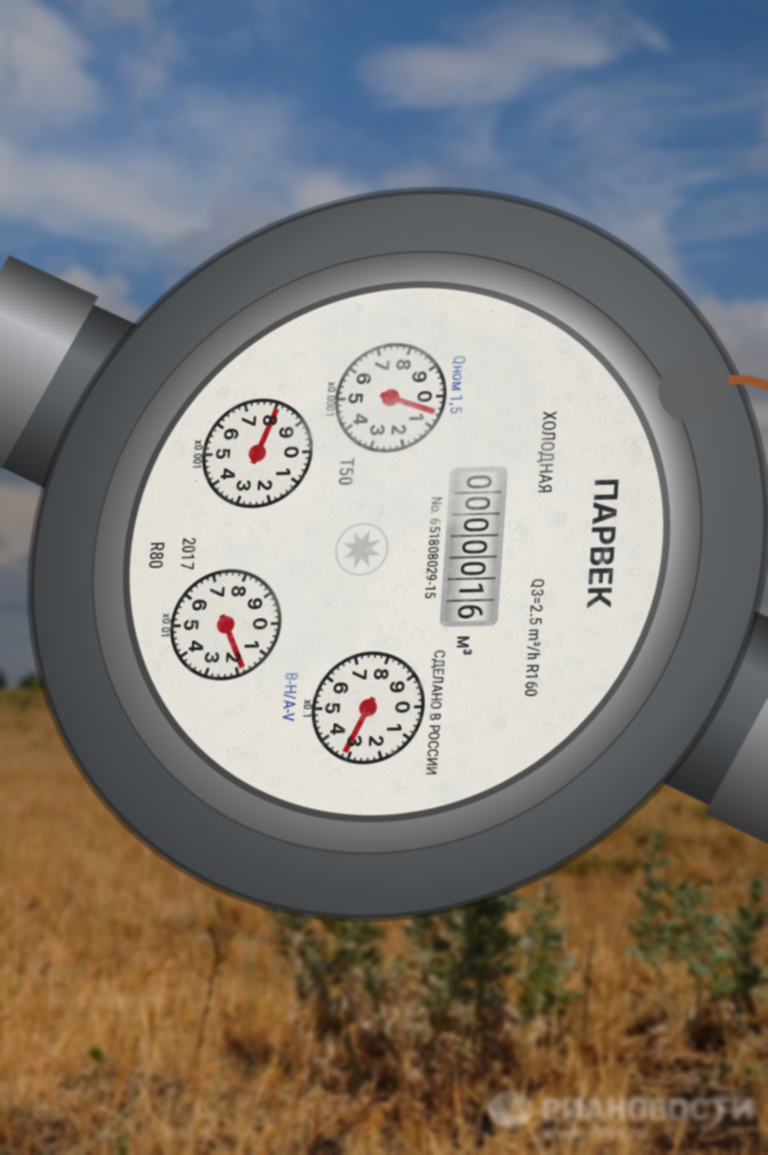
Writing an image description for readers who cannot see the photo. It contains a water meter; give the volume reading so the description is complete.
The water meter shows 16.3180 m³
